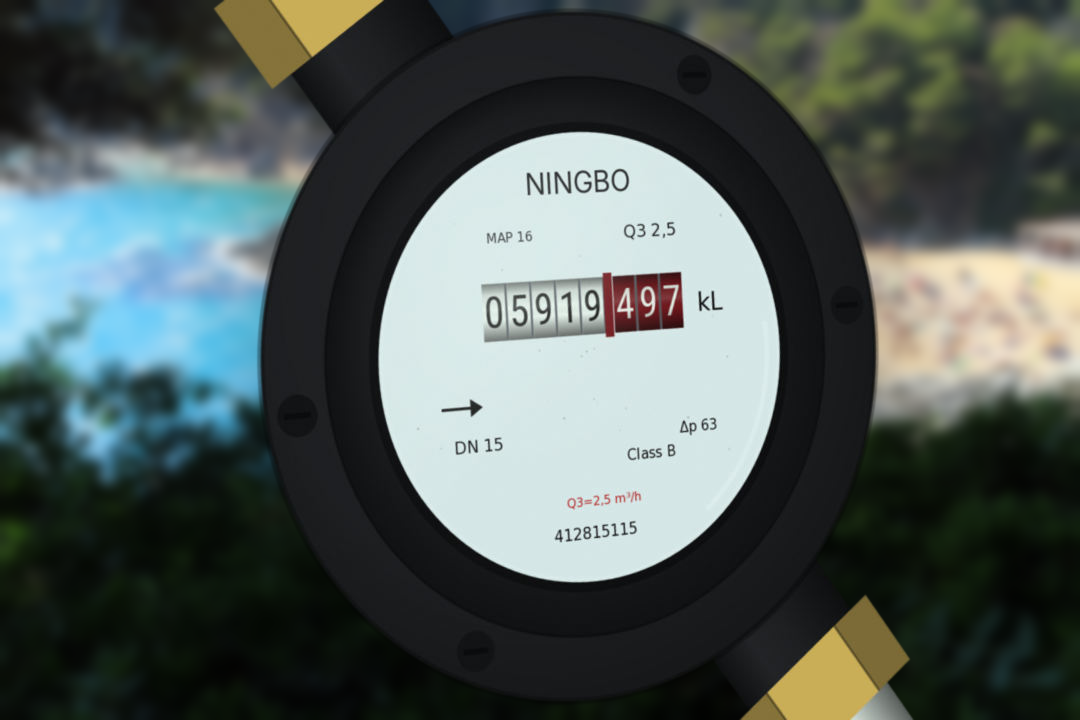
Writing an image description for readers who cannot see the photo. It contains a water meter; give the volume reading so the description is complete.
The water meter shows 5919.497 kL
